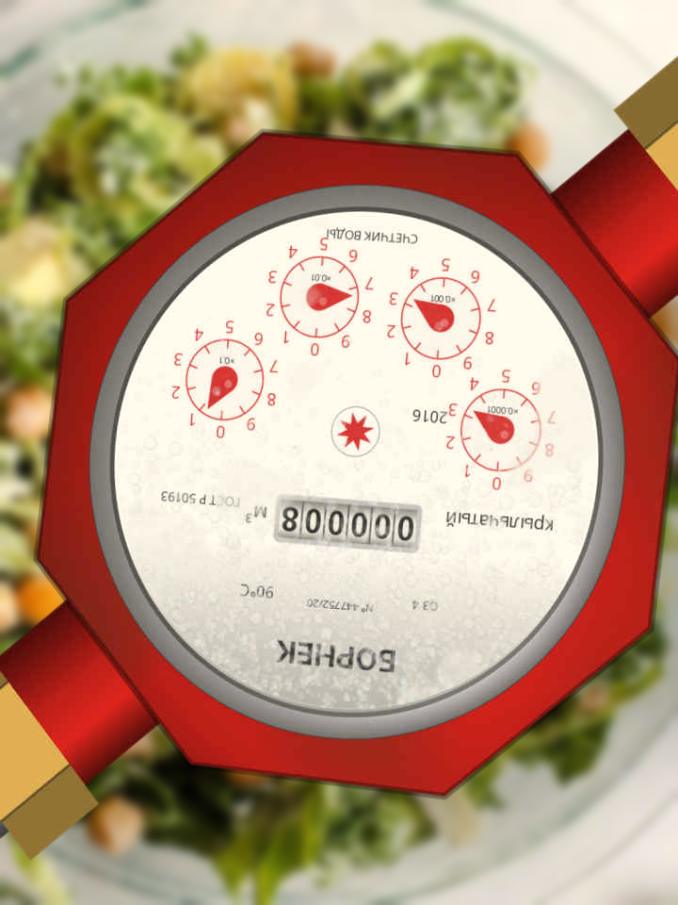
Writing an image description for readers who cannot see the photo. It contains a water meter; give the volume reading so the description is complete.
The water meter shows 8.0733 m³
